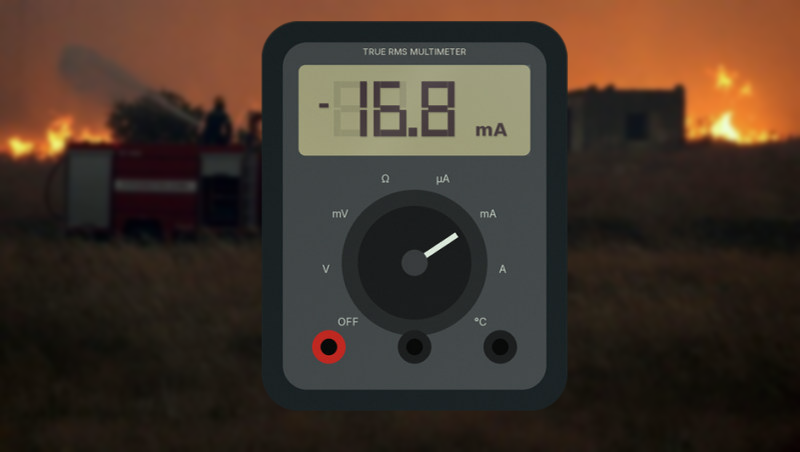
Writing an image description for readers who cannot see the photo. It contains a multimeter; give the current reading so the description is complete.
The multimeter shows -16.8 mA
